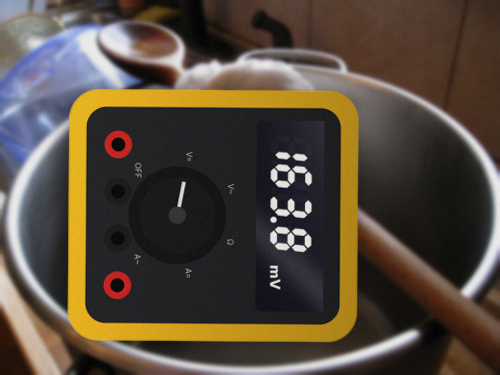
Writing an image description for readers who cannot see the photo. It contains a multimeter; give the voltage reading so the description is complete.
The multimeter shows 163.8 mV
